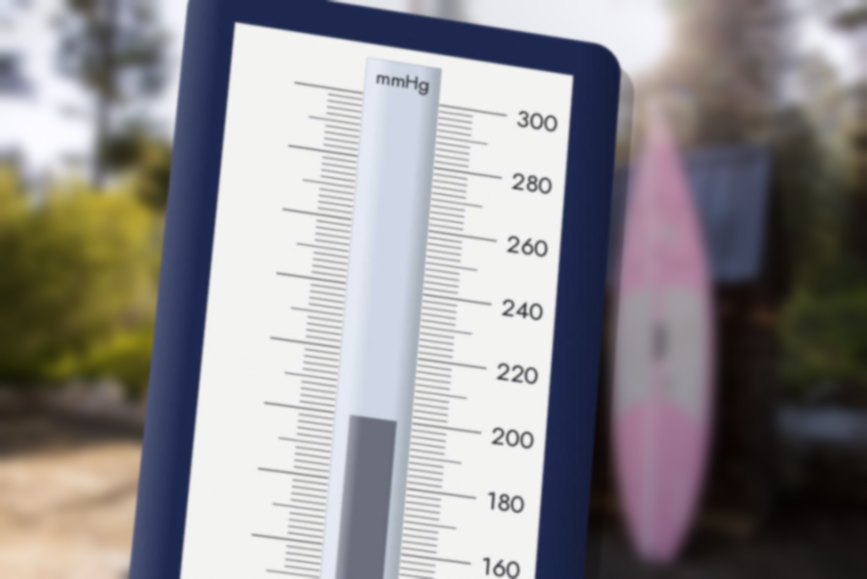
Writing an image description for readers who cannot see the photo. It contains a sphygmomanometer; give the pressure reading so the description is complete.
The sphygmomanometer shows 200 mmHg
